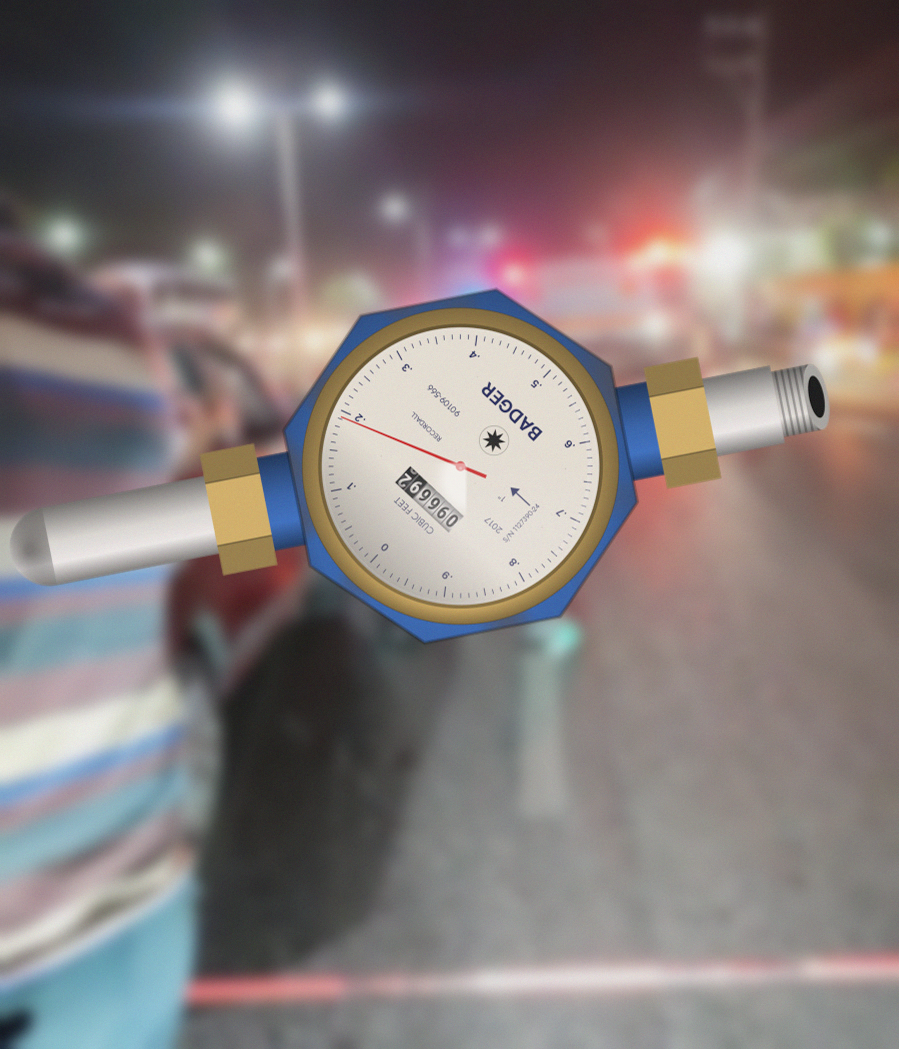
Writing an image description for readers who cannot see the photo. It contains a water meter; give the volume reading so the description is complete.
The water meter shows 96692.19 ft³
